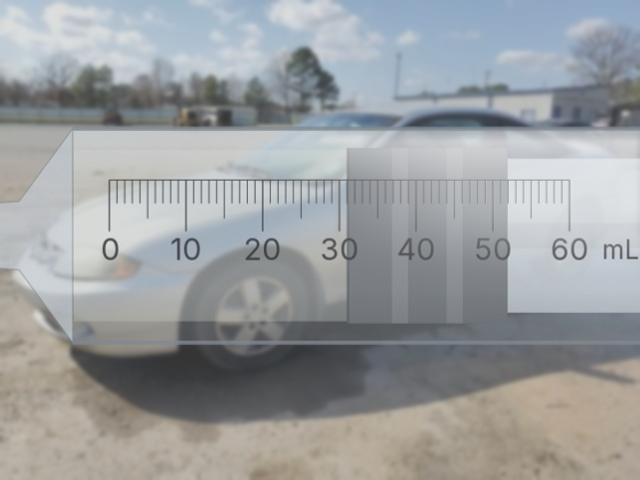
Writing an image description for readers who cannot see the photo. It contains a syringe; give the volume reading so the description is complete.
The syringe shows 31 mL
